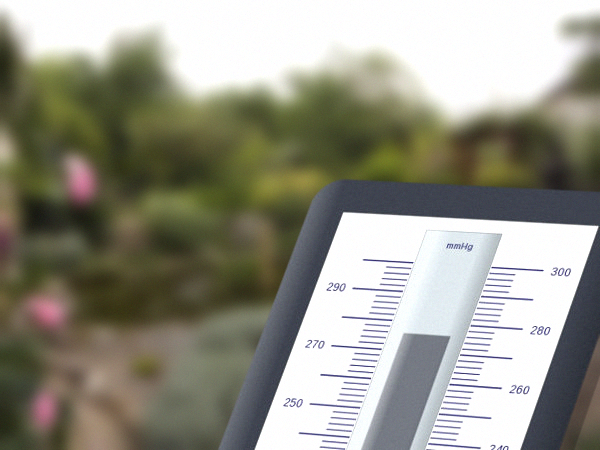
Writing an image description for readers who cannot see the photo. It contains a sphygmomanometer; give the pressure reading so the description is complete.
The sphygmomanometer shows 276 mmHg
